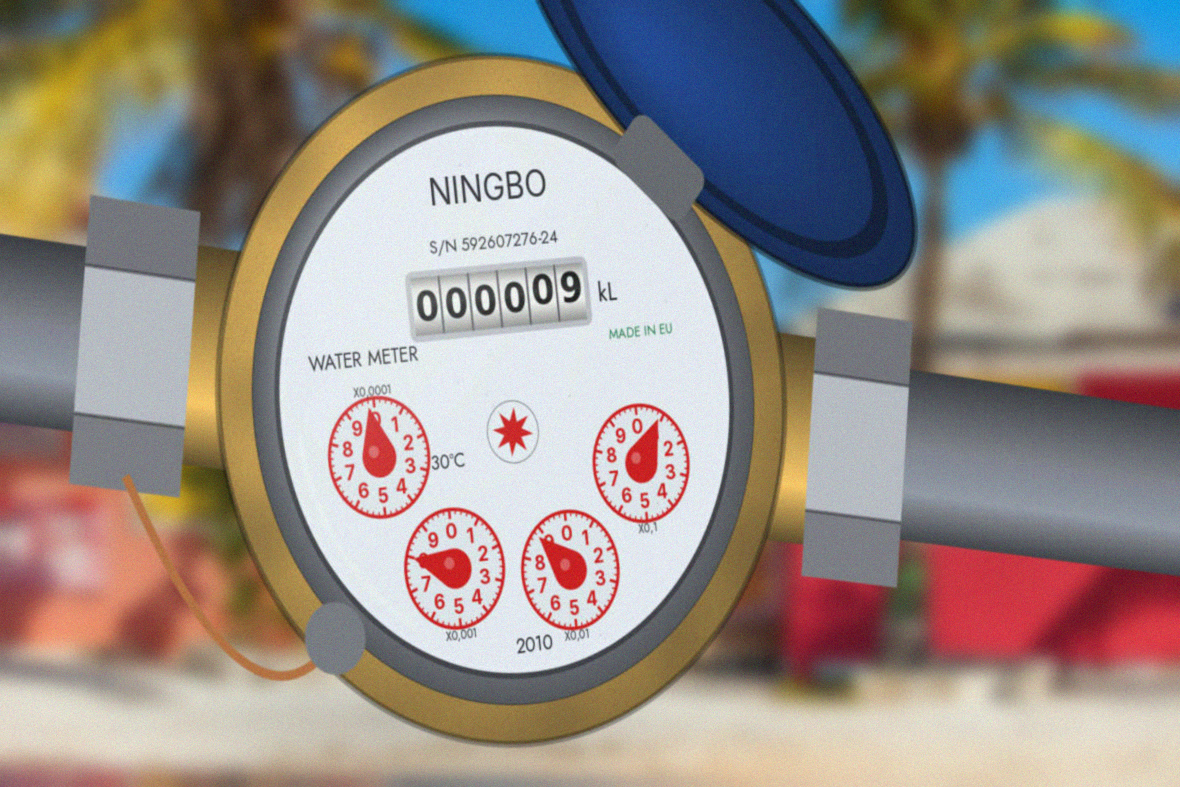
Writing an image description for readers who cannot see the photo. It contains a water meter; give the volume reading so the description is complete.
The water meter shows 9.0879 kL
